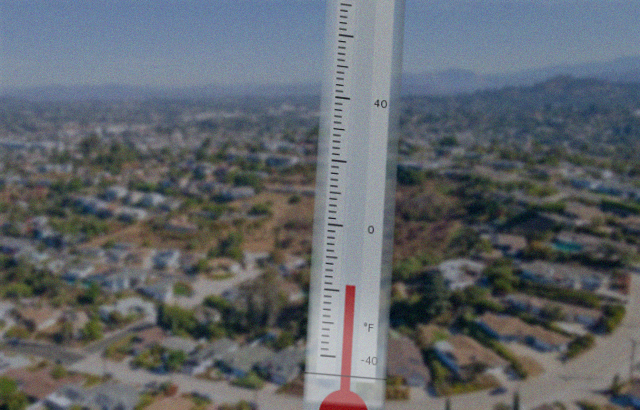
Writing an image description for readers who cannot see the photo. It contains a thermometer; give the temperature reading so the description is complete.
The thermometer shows -18 °F
